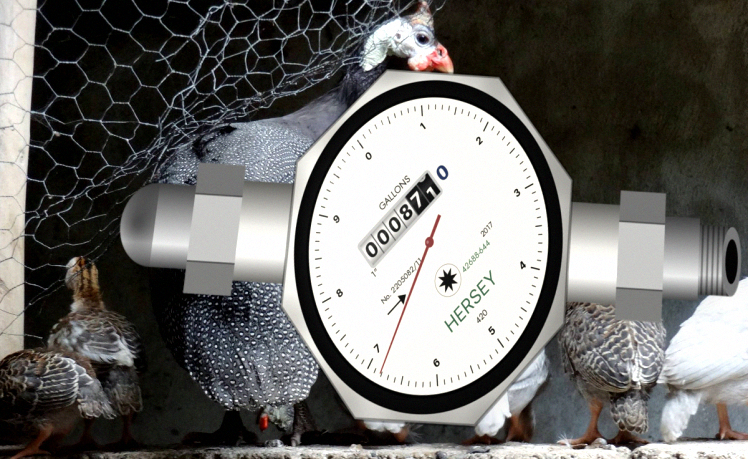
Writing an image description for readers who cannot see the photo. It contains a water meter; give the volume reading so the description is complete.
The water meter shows 8706.8 gal
